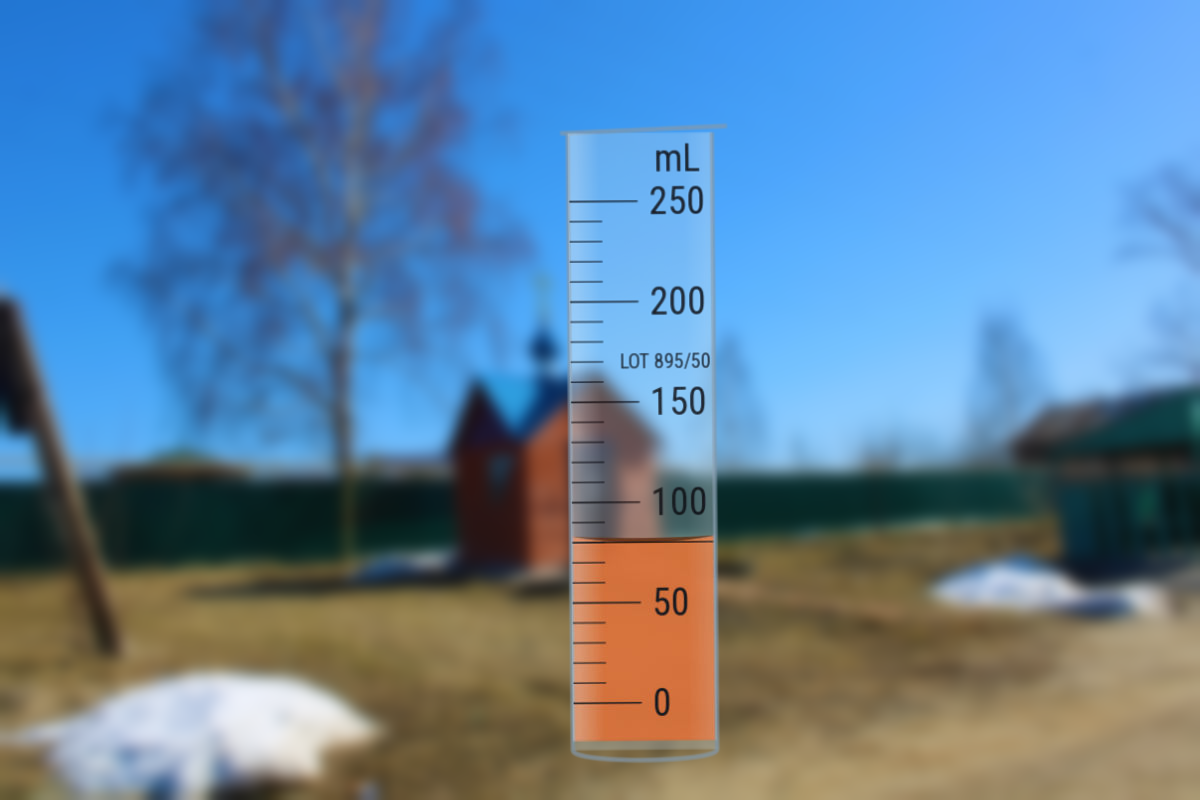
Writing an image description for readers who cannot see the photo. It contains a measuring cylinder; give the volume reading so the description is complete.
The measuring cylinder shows 80 mL
